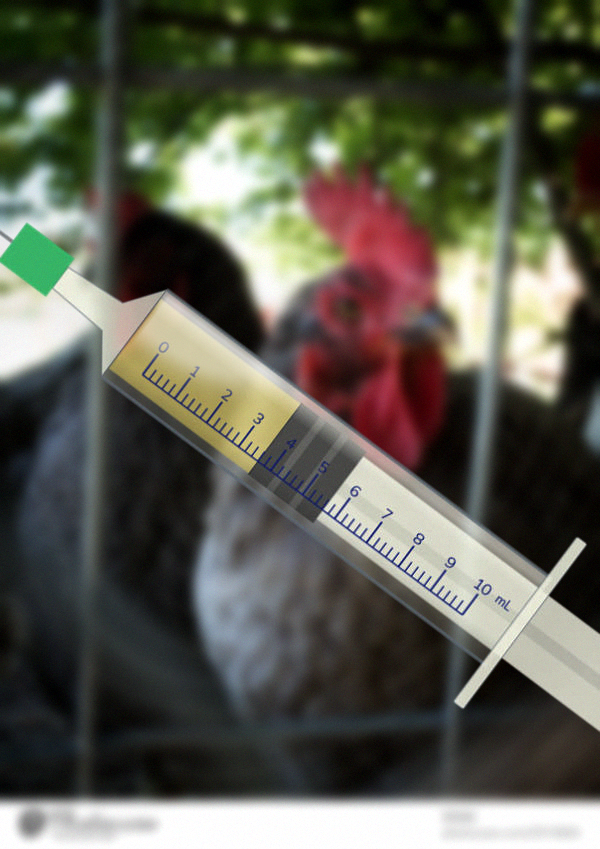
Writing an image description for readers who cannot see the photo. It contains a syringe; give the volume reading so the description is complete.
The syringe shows 3.6 mL
